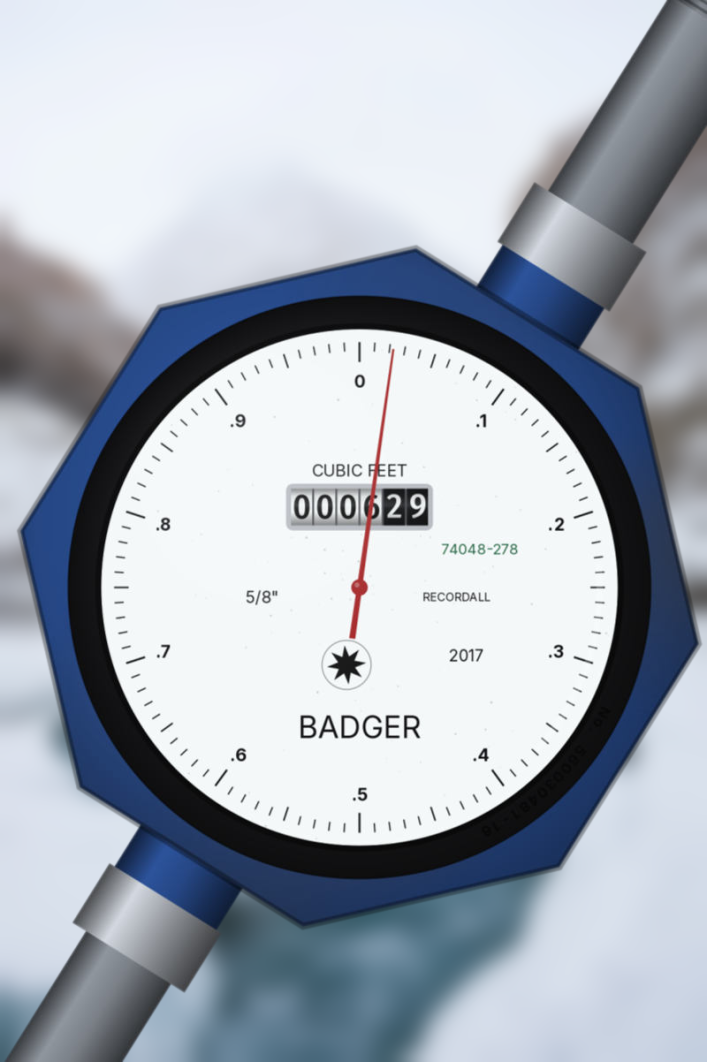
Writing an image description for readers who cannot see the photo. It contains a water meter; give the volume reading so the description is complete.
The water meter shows 629.02 ft³
